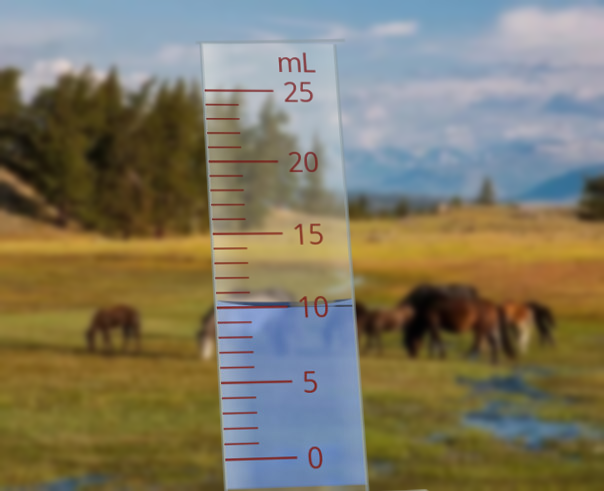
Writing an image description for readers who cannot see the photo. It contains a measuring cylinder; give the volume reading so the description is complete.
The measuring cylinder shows 10 mL
